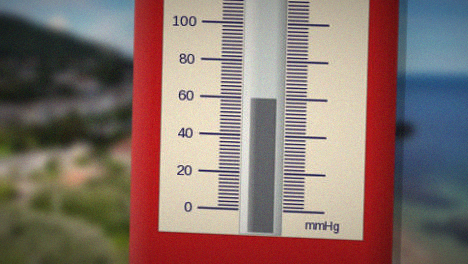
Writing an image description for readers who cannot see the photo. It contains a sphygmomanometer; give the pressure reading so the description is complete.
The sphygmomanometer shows 60 mmHg
